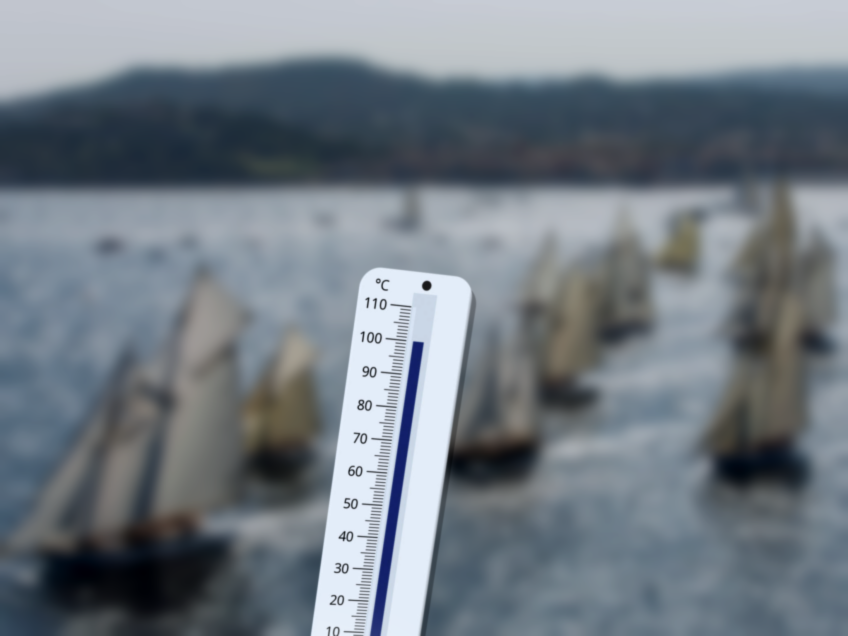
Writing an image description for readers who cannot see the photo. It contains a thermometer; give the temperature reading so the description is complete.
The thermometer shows 100 °C
